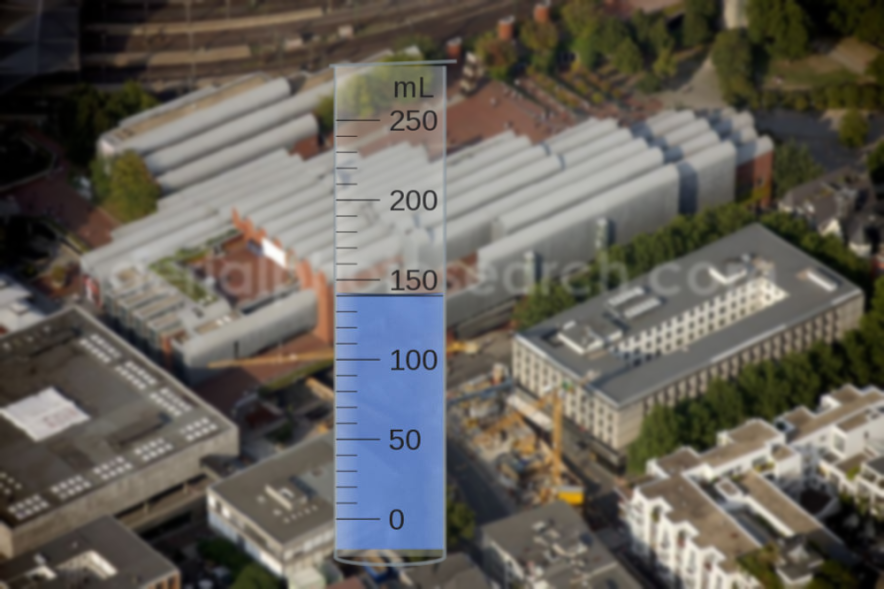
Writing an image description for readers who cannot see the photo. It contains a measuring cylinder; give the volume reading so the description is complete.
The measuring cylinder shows 140 mL
